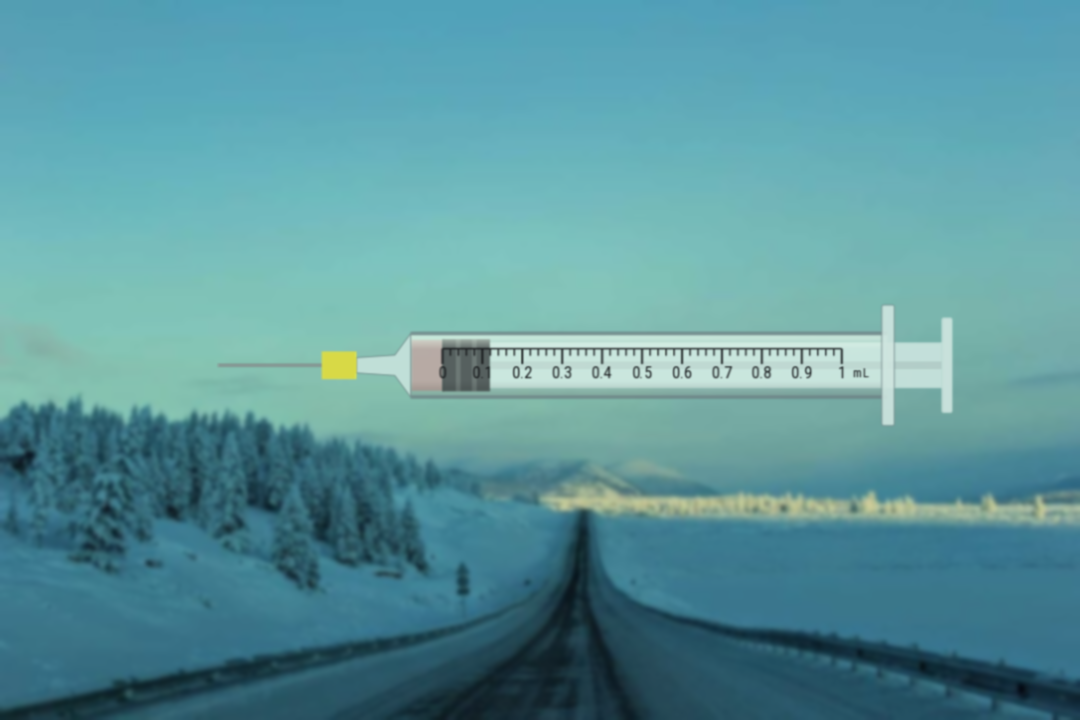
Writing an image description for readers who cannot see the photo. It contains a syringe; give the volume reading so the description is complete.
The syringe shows 0 mL
